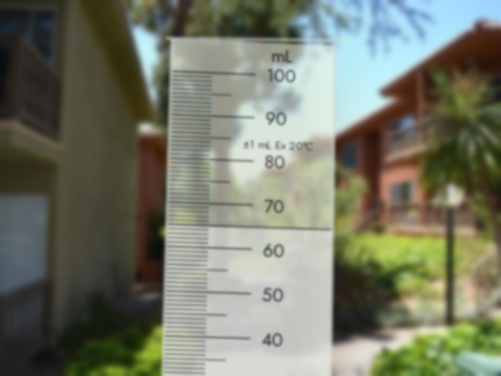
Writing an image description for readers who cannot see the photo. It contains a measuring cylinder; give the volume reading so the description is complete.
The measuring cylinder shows 65 mL
